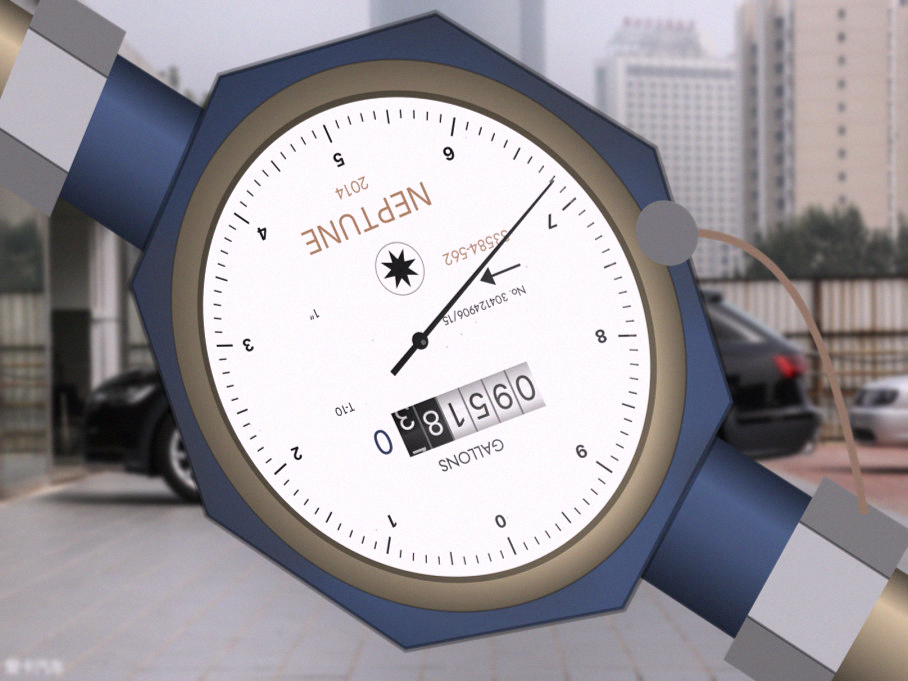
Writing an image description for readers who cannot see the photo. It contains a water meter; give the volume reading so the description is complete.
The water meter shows 951826.8 gal
